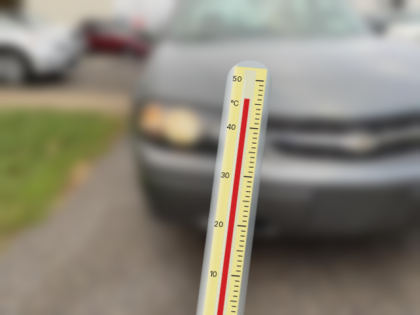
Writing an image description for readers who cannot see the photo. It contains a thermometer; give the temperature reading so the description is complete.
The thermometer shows 46 °C
